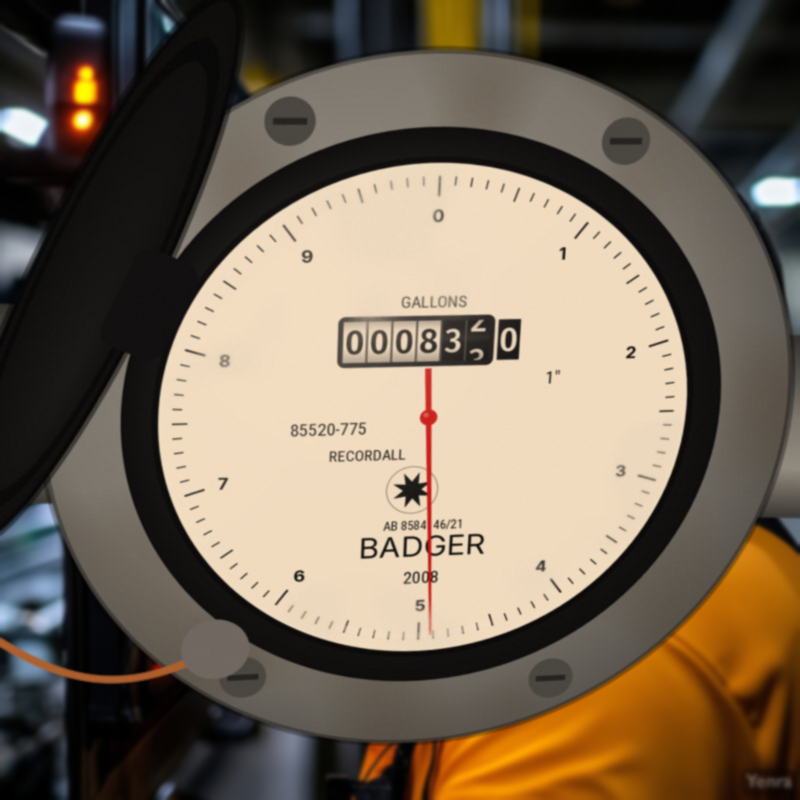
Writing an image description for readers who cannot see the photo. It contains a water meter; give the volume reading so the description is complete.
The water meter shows 8324.9 gal
